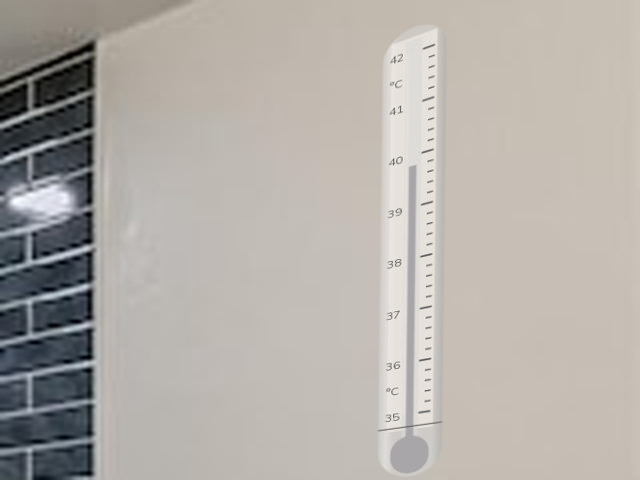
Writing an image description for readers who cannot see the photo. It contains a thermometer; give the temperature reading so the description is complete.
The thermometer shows 39.8 °C
